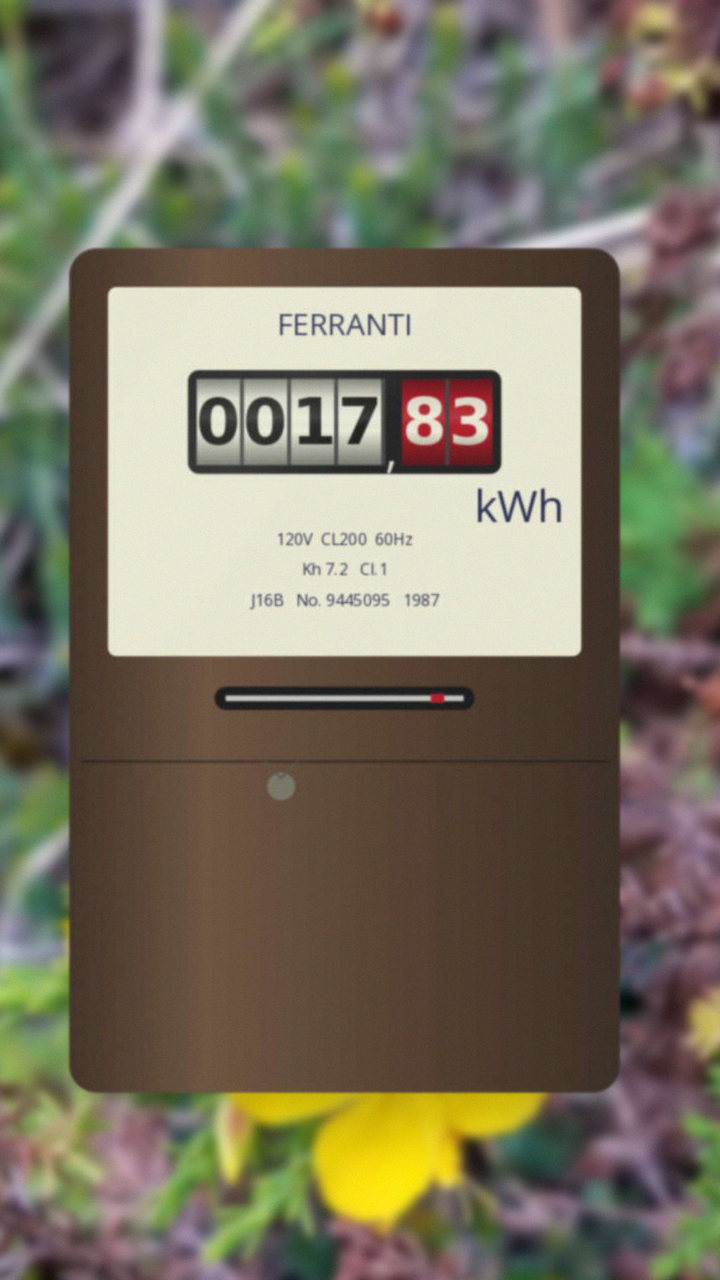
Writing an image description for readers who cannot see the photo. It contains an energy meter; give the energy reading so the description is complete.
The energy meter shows 17.83 kWh
